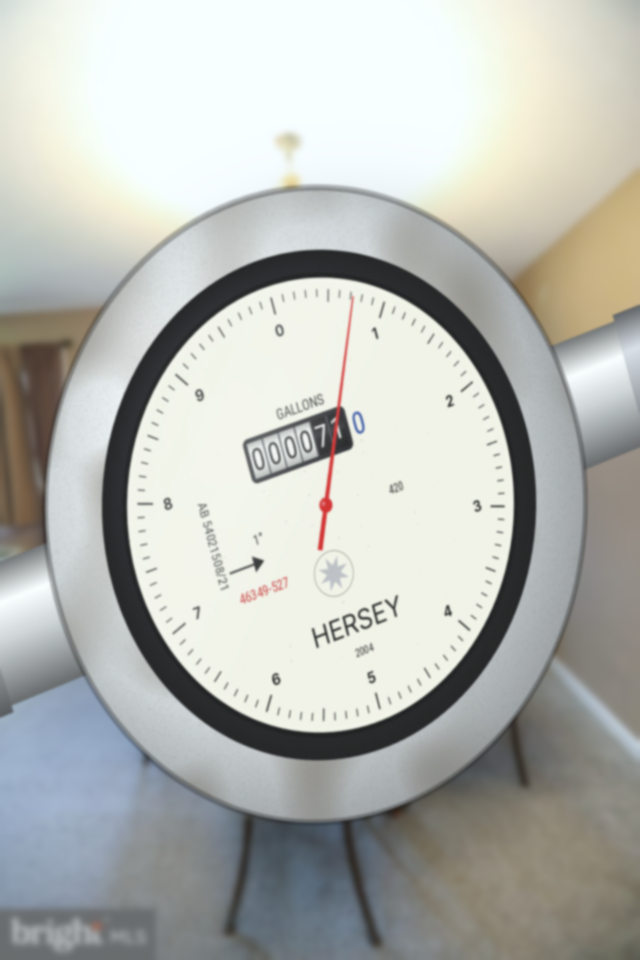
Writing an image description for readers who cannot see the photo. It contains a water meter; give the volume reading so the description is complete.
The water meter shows 710.7 gal
